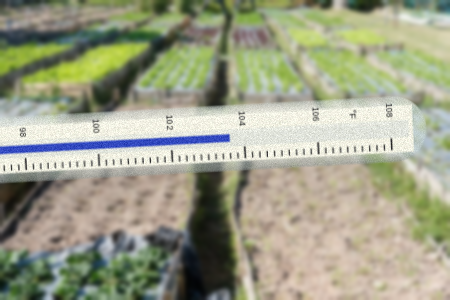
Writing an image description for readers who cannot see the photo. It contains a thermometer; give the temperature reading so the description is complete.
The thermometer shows 103.6 °F
